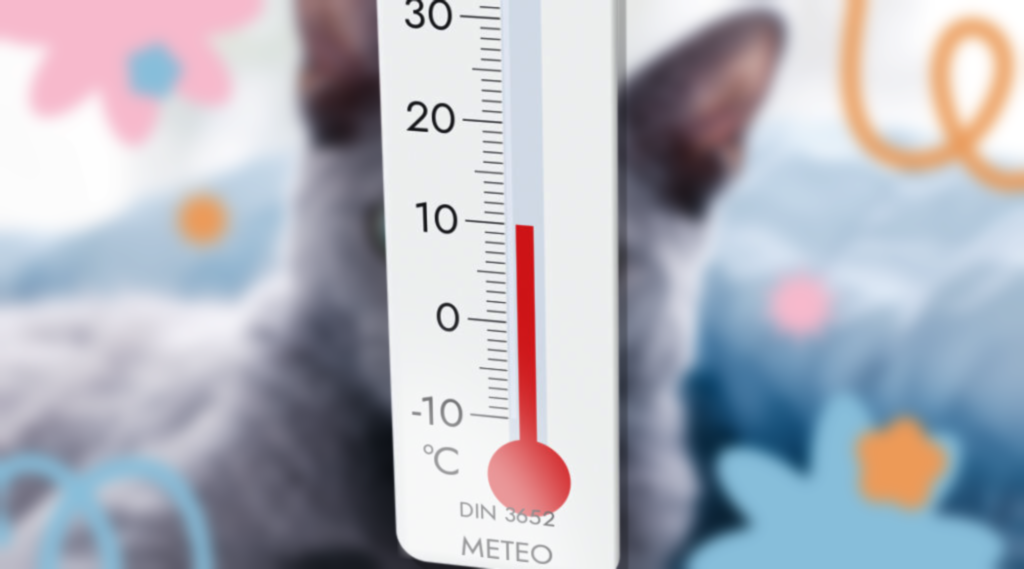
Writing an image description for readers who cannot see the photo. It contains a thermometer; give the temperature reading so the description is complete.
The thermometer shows 10 °C
